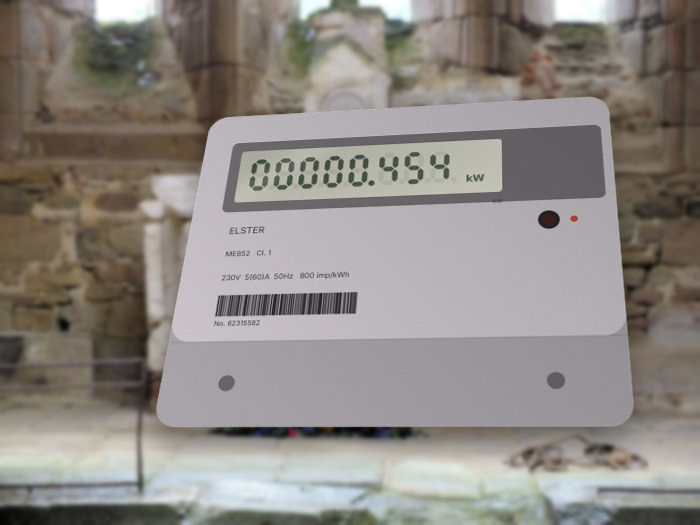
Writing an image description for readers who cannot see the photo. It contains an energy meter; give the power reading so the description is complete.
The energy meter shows 0.454 kW
